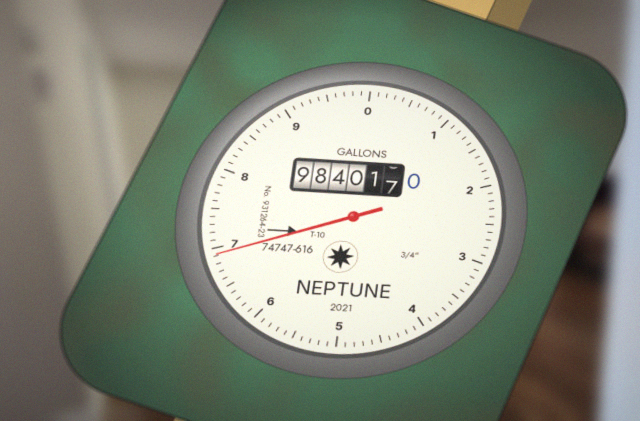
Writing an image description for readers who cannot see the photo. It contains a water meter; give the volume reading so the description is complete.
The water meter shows 9840166.9 gal
